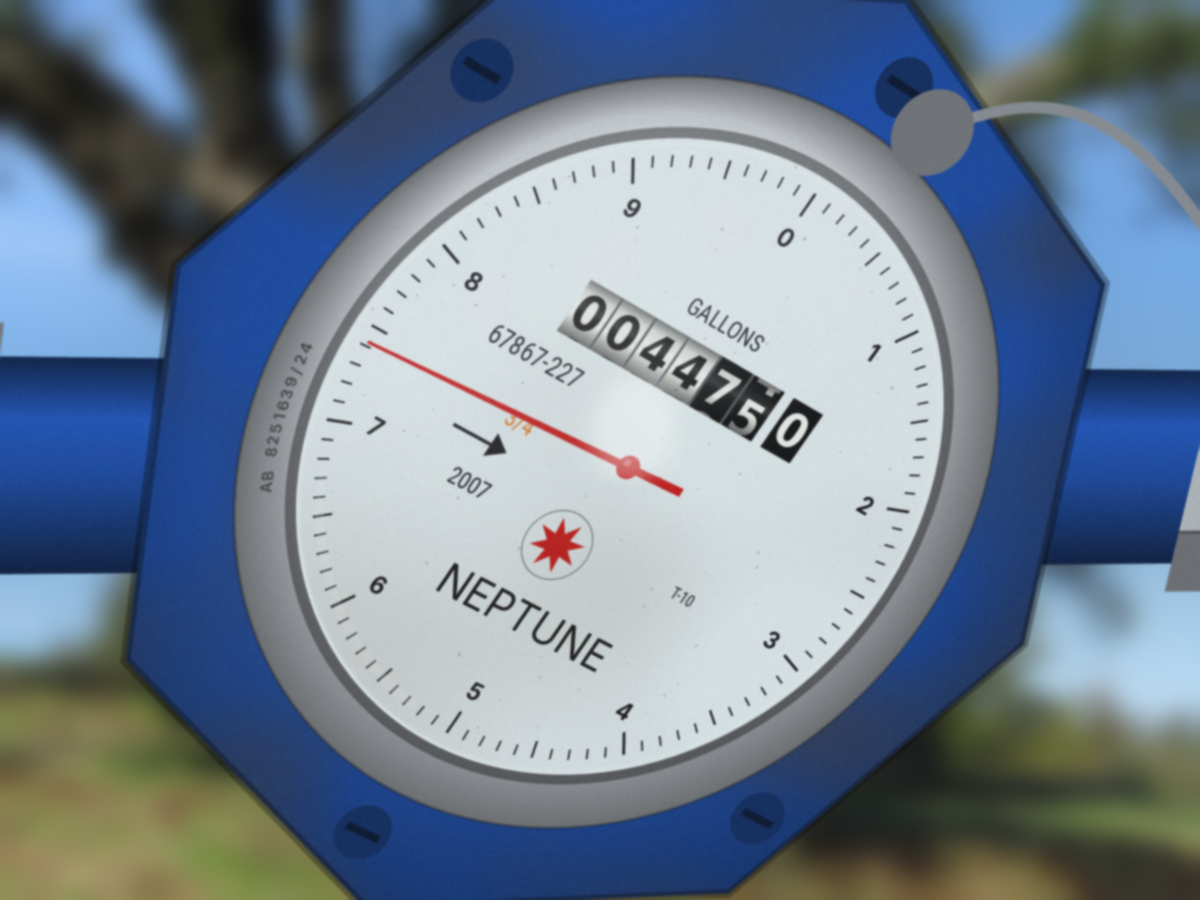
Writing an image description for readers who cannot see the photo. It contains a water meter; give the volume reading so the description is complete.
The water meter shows 44747.4 gal
